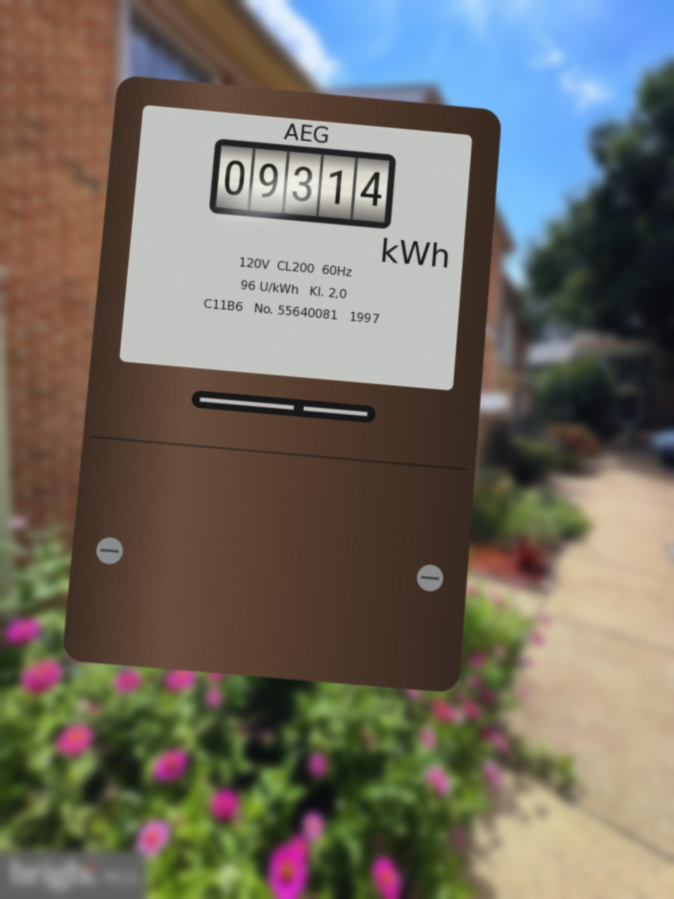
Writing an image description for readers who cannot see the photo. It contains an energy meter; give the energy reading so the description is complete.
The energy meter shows 9314 kWh
